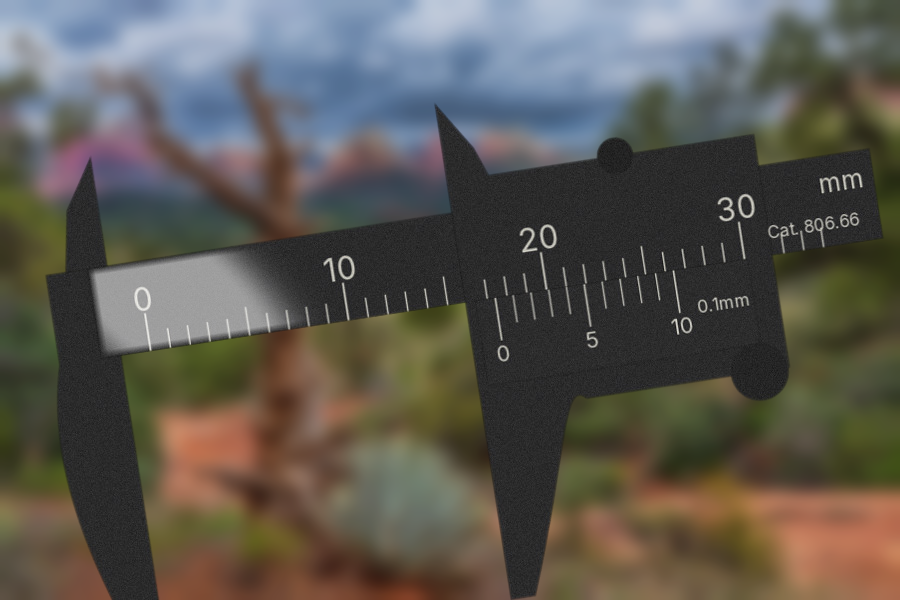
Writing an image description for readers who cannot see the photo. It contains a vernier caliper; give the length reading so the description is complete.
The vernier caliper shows 17.4 mm
